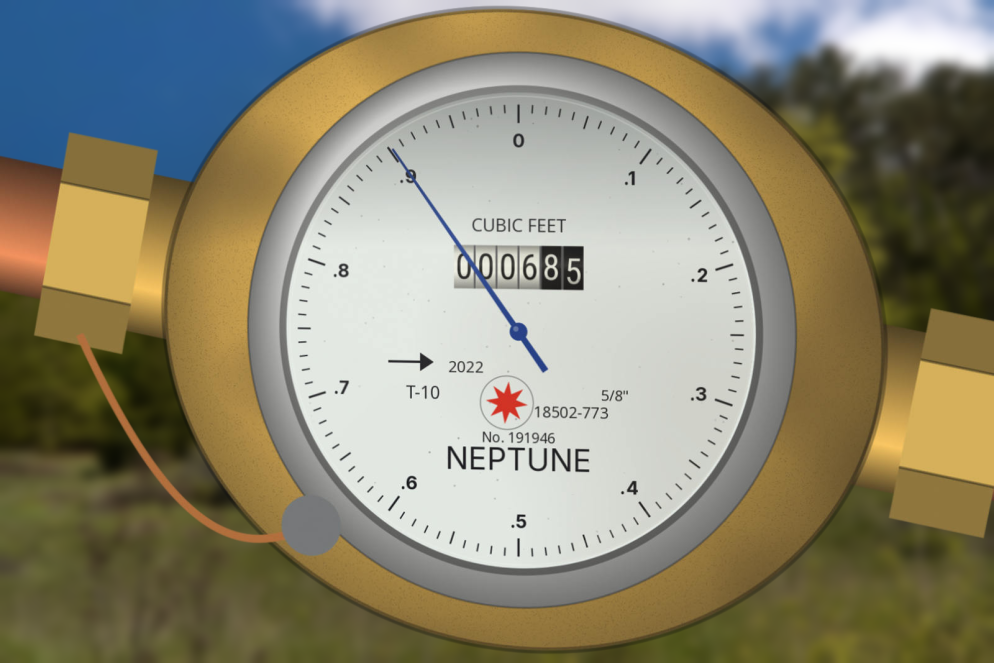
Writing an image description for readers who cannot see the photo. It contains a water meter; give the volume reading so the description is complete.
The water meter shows 684.90 ft³
